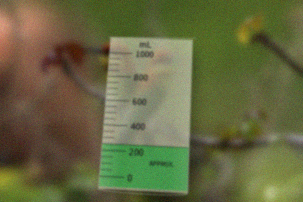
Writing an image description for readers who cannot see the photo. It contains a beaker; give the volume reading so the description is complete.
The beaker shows 250 mL
